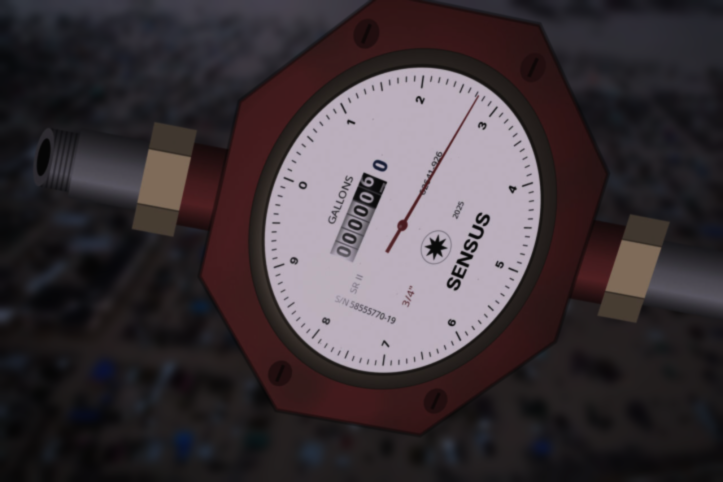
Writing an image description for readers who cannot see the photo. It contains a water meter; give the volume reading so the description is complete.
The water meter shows 62.7 gal
